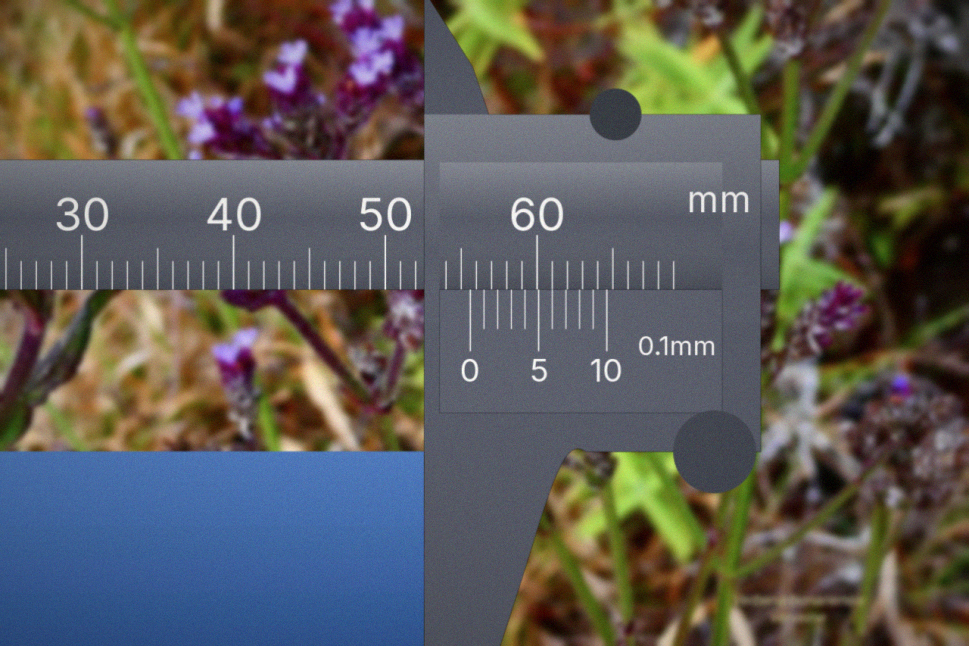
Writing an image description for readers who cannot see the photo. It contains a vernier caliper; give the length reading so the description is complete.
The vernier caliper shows 55.6 mm
